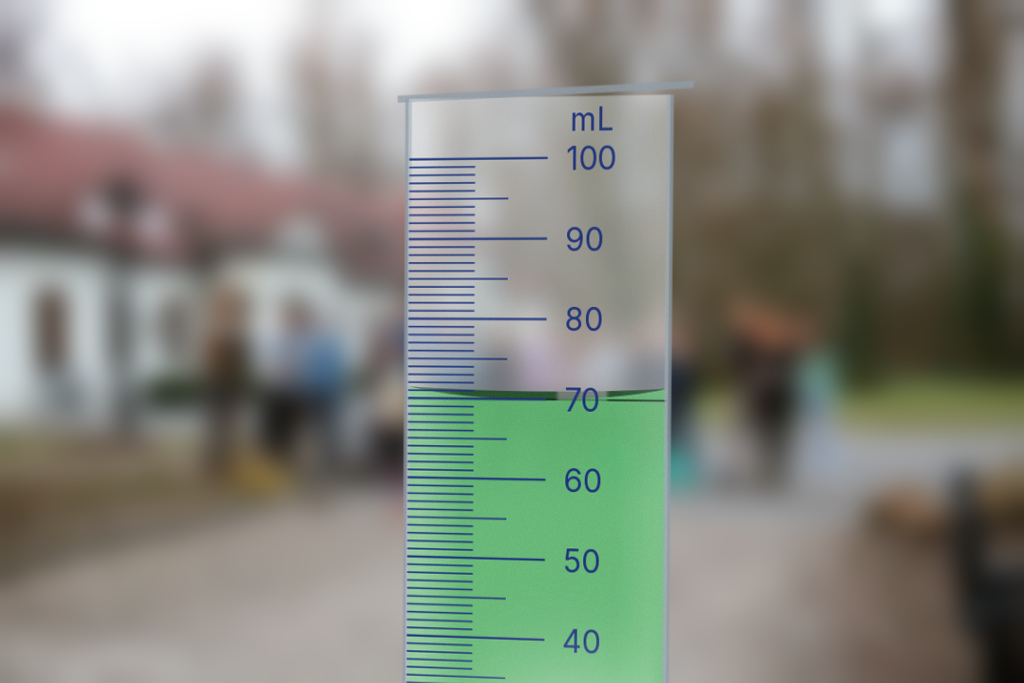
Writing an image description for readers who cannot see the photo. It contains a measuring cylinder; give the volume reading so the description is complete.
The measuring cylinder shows 70 mL
